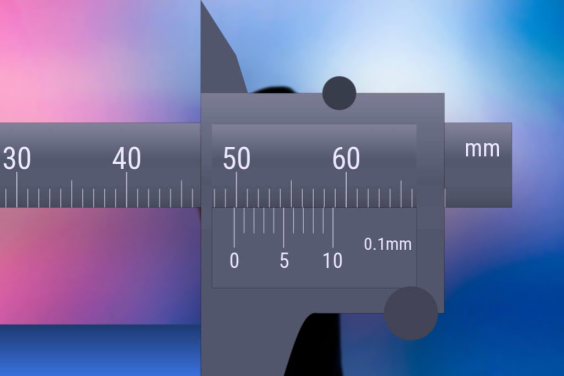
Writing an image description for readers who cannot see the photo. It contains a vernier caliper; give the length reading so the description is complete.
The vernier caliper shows 49.8 mm
